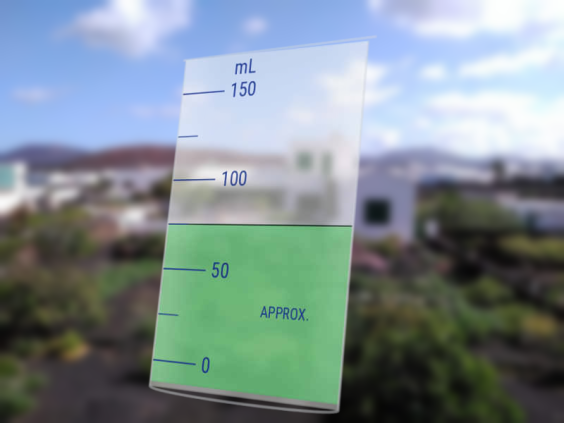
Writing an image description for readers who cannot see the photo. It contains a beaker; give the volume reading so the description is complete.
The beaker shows 75 mL
